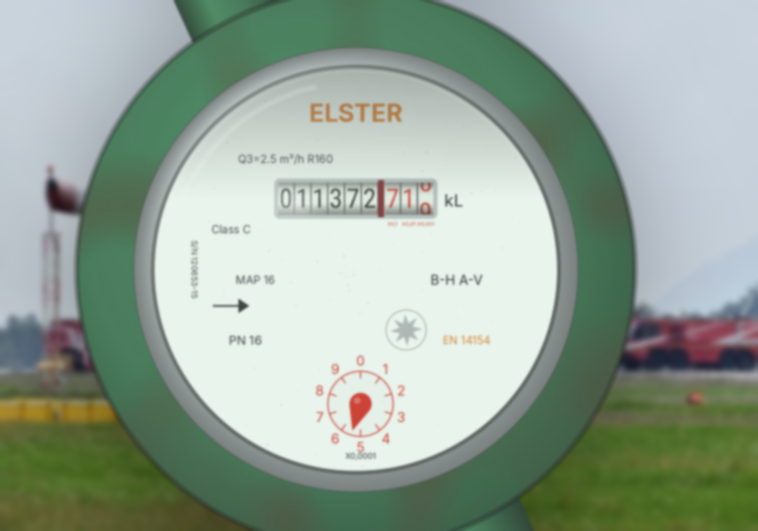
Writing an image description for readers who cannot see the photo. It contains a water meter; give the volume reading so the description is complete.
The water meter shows 11372.7185 kL
